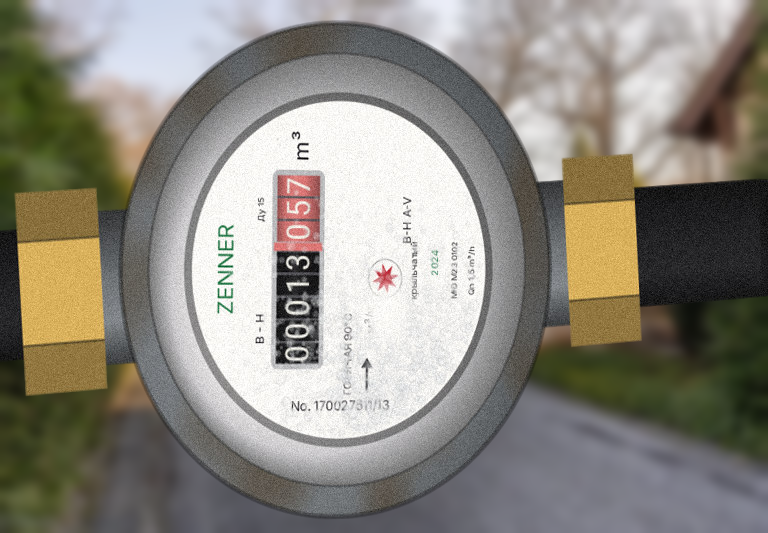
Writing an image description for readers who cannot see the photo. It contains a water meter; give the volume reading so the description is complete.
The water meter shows 13.057 m³
